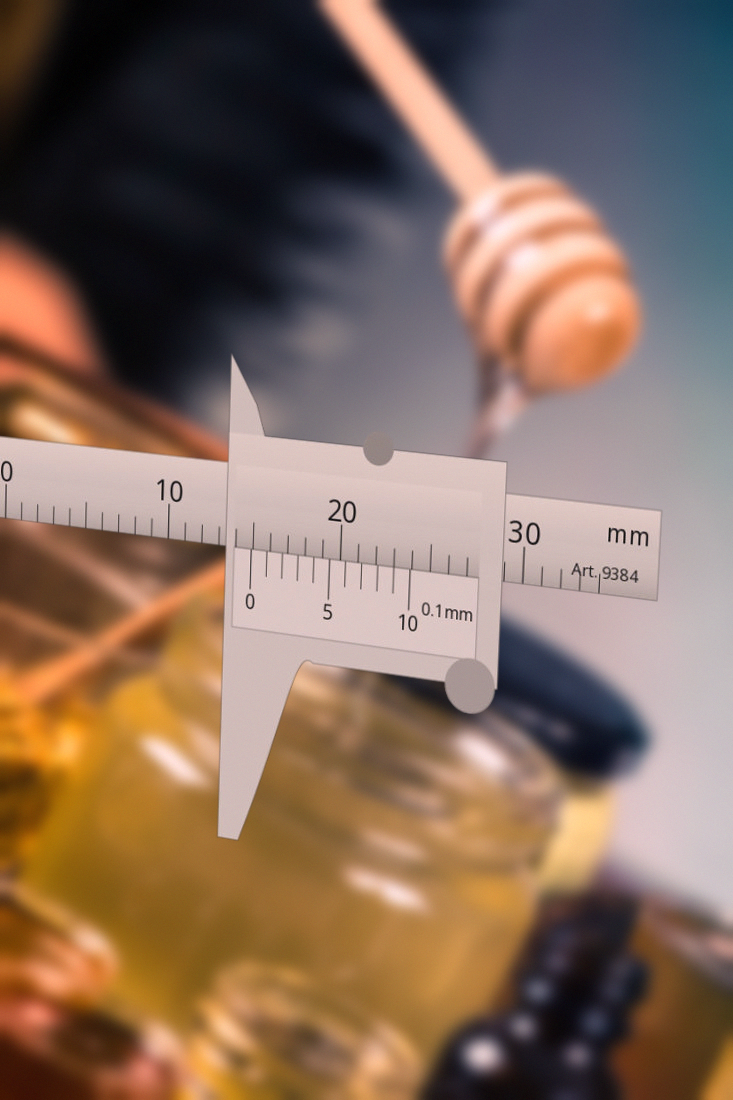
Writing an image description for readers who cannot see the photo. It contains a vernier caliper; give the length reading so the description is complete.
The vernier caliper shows 14.9 mm
